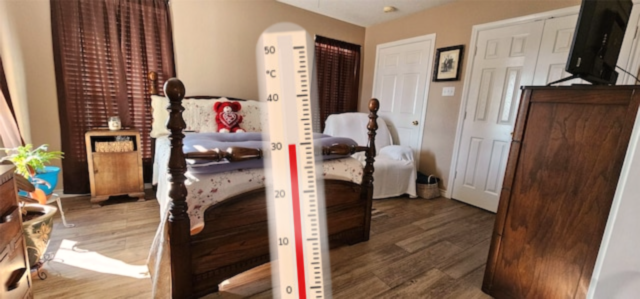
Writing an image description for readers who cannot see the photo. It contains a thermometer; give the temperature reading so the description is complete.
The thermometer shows 30 °C
